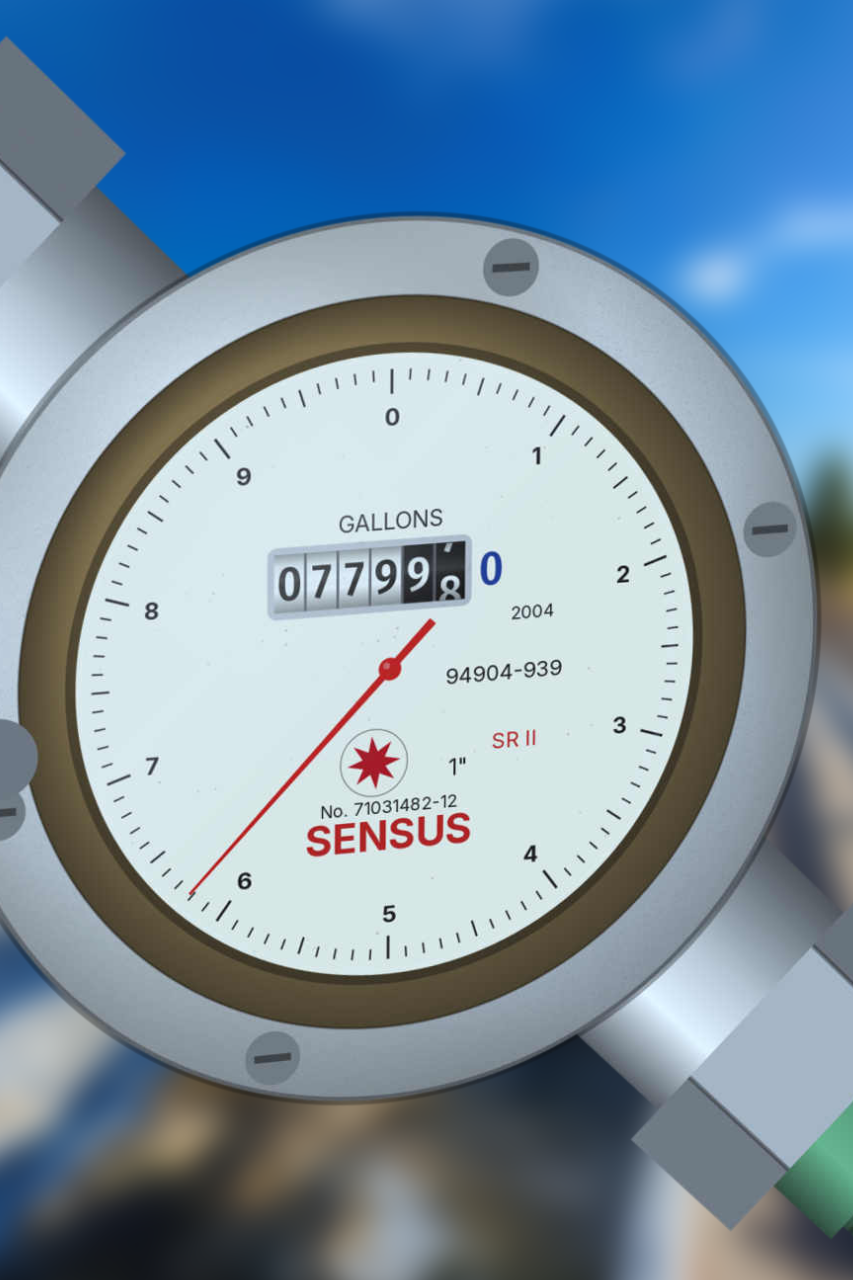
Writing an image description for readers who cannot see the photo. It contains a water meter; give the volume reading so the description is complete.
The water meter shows 779976.2 gal
